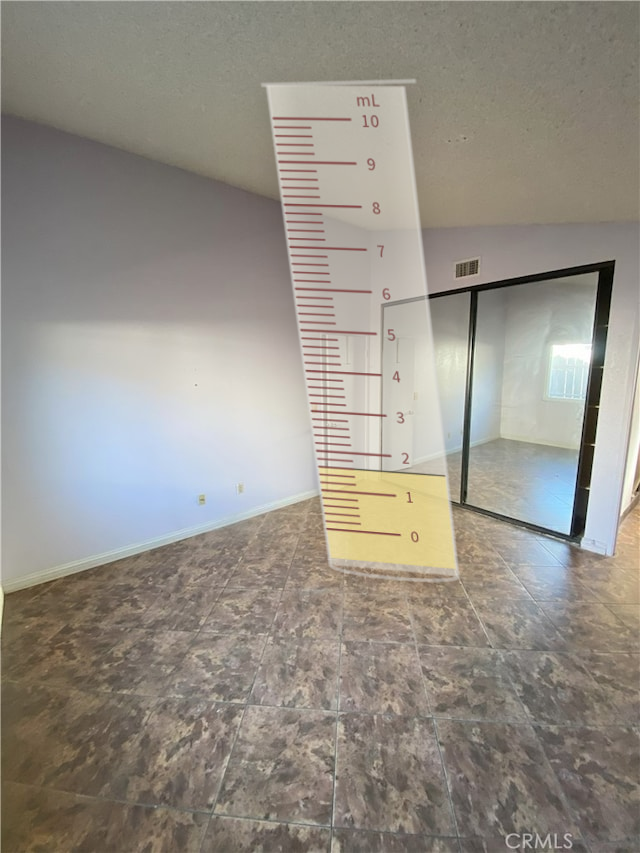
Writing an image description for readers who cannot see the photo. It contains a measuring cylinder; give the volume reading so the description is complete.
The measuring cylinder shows 1.6 mL
